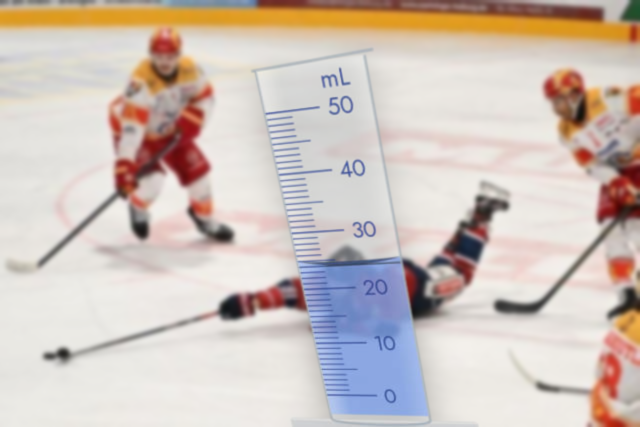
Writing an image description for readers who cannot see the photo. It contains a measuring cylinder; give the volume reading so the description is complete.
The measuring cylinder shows 24 mL
